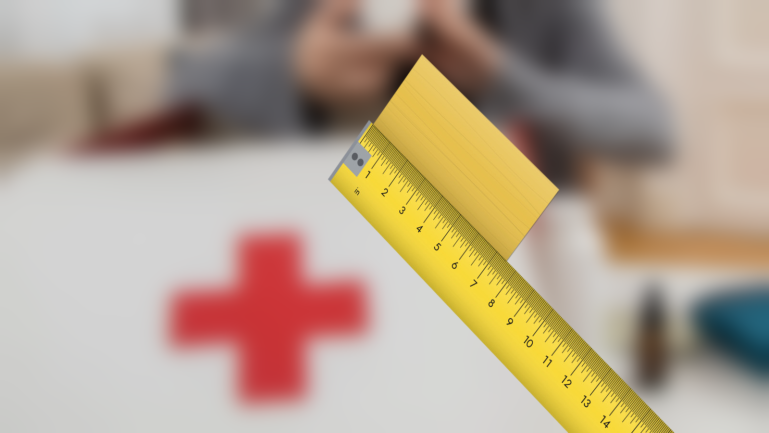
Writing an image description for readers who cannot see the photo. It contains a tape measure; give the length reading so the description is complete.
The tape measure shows 7.5 in
